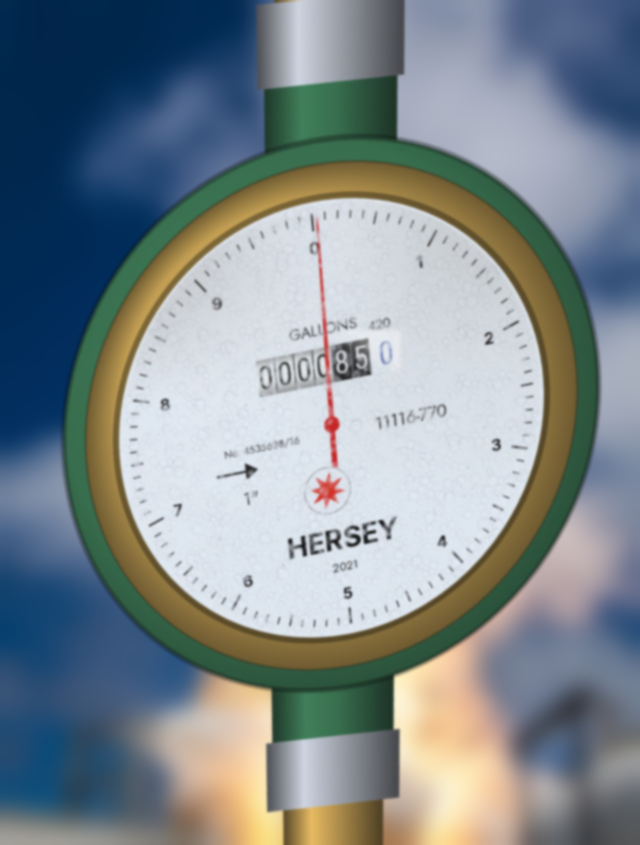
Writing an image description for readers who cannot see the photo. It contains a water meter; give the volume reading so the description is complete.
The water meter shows 850.0 gal
